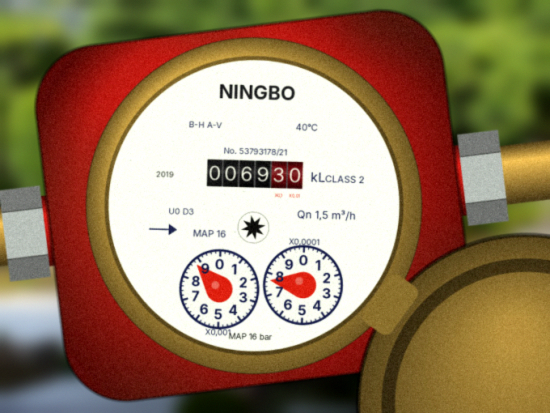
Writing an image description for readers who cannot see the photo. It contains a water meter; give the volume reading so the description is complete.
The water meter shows 69.3087 kL
